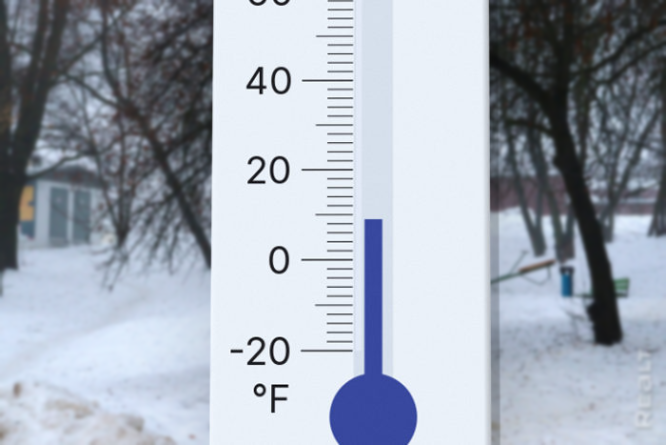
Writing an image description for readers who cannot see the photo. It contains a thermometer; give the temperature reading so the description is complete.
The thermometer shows 9 °F
